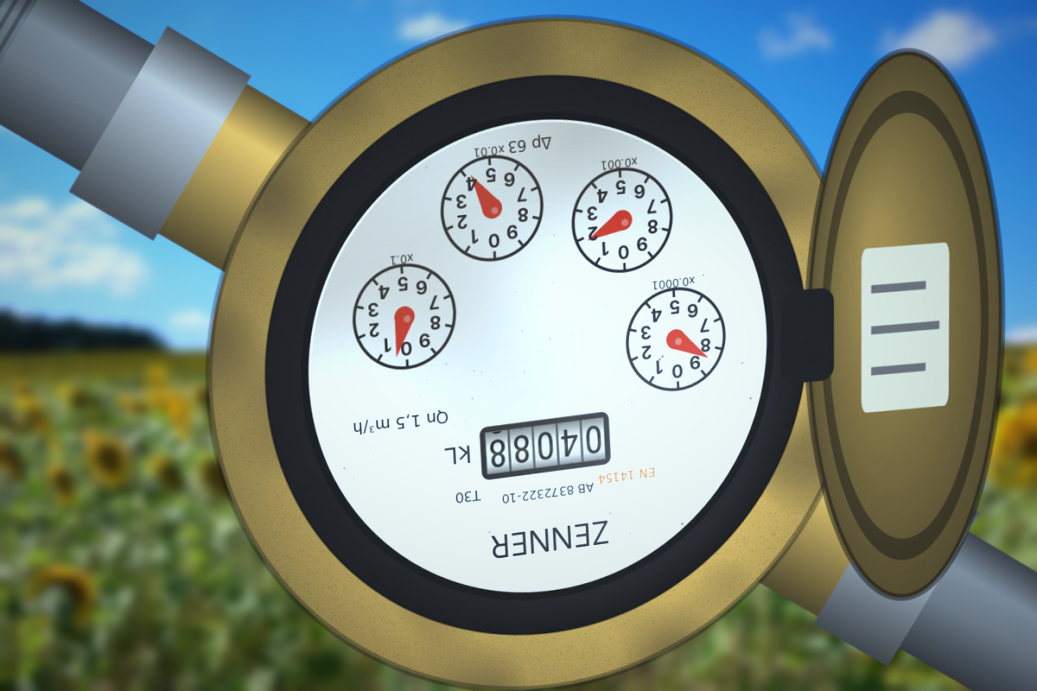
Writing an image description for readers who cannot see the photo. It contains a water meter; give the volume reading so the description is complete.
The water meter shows 4088.0418 kL
